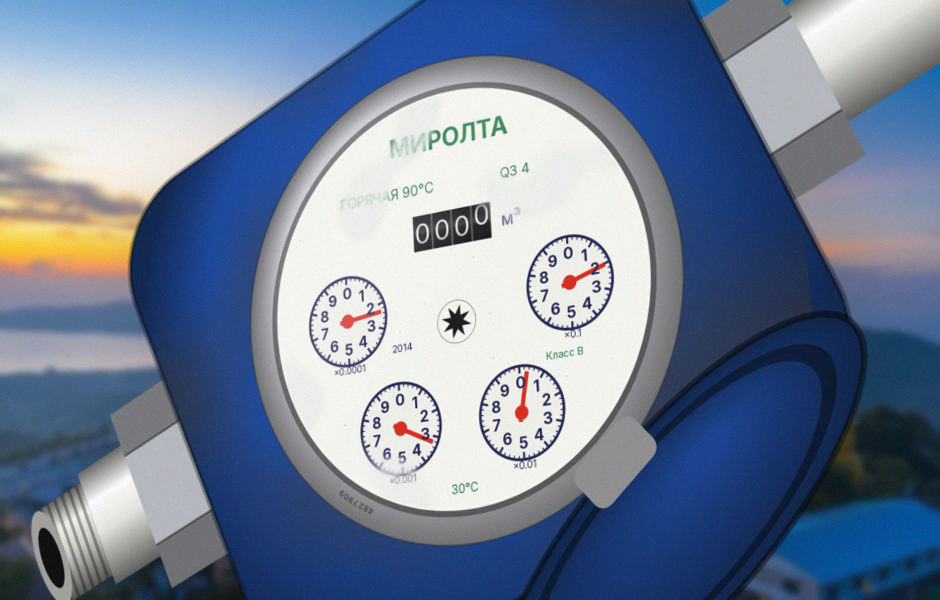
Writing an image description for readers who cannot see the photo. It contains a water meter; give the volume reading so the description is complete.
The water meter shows 0.2032 m³
